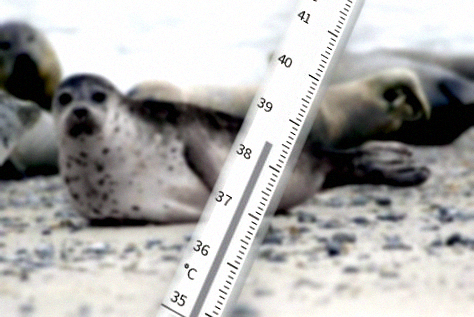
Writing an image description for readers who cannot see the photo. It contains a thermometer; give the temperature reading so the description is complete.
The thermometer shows 38.4 °C
